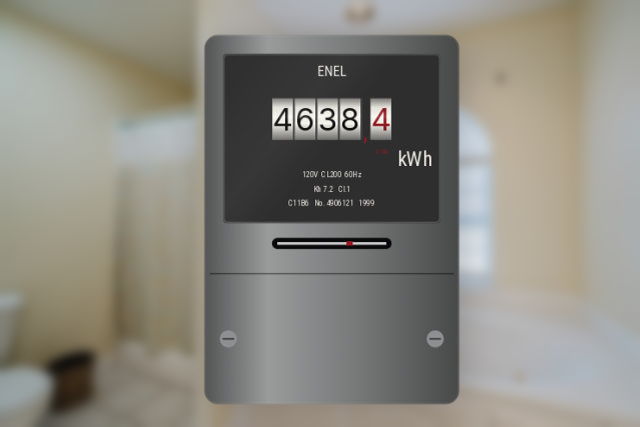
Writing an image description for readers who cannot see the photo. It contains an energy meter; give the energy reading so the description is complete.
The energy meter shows 4638.4 kWh
